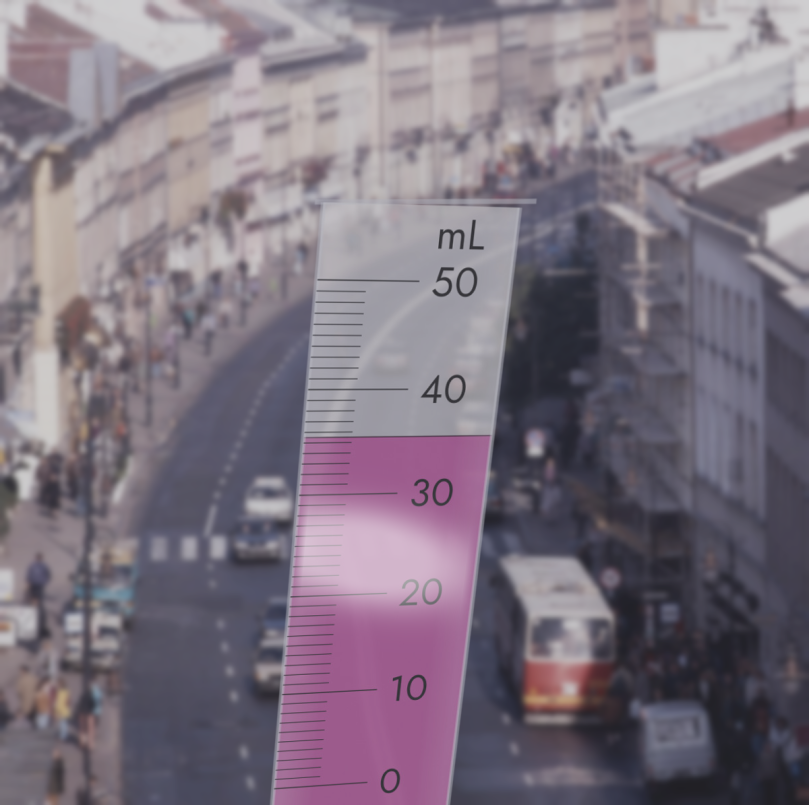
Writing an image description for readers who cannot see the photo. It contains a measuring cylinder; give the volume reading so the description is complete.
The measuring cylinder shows 35.5 mL
